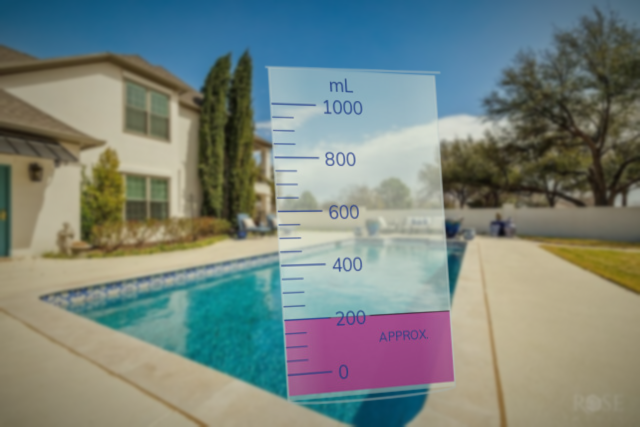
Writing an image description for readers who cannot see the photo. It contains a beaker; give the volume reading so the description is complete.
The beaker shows 200 mL
